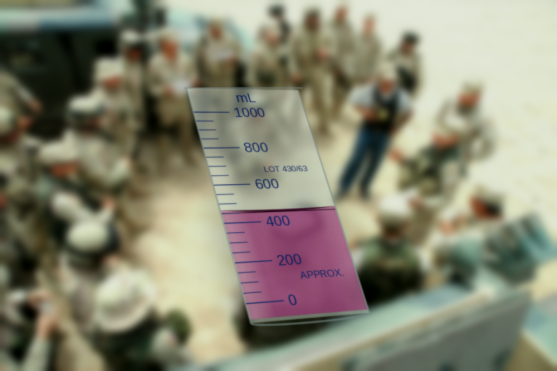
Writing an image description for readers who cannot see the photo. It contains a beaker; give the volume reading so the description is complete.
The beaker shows 450 mL
